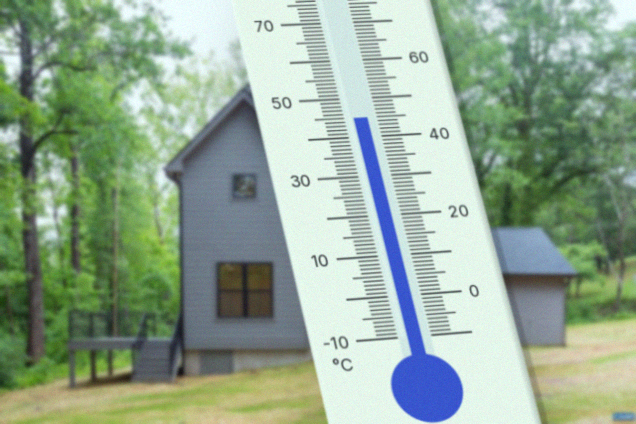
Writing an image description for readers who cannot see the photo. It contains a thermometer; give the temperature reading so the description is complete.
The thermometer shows 45 °C
